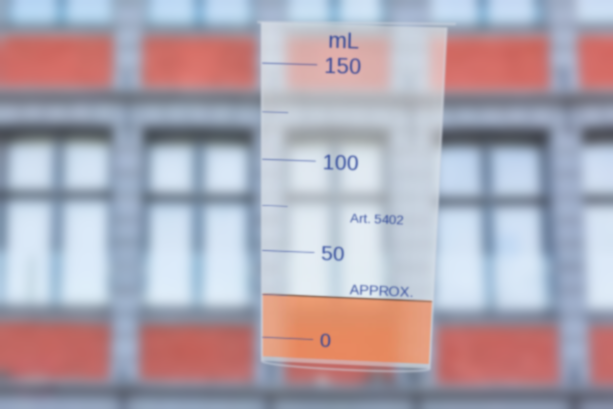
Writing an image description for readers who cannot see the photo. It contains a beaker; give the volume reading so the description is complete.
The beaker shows 25 mL
